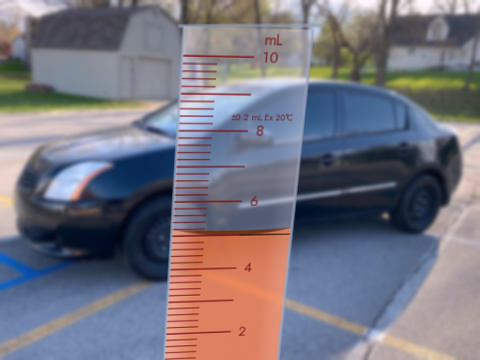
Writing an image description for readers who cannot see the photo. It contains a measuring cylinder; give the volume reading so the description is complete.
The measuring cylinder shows 5 mL
